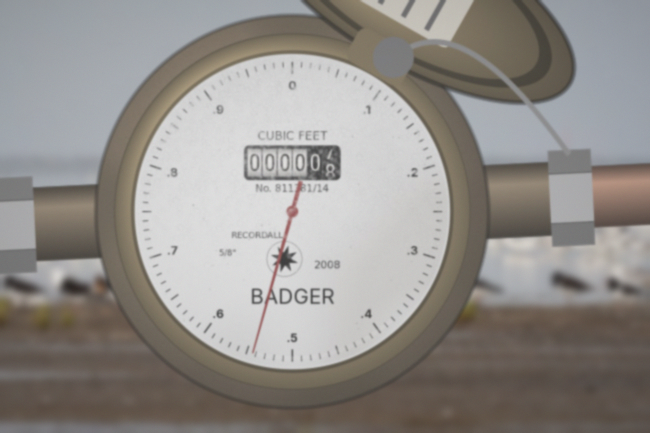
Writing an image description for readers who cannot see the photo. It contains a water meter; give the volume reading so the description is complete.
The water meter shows 7.54 ft³
